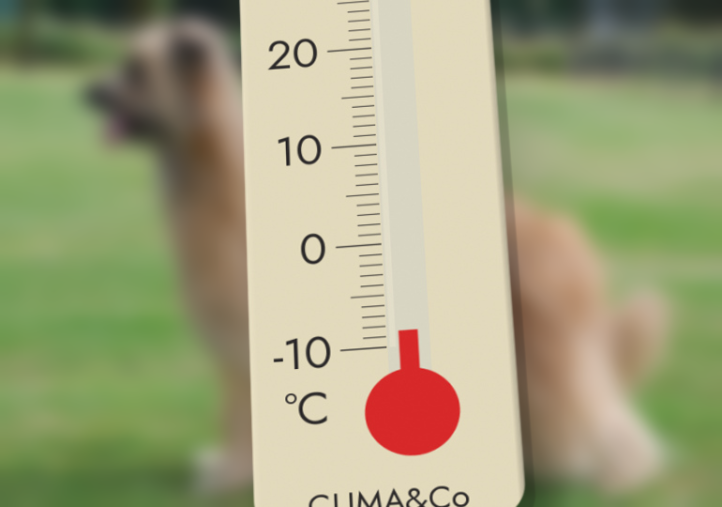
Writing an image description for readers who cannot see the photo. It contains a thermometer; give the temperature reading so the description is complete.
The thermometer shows -8.5 °C
